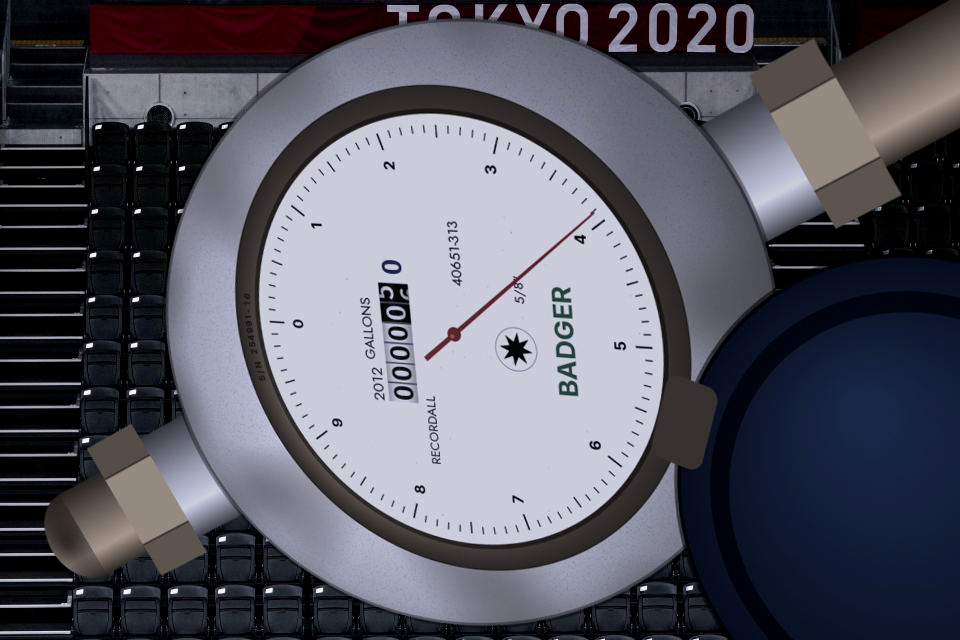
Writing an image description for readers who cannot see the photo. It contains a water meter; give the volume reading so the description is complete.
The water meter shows 53.9 gal
